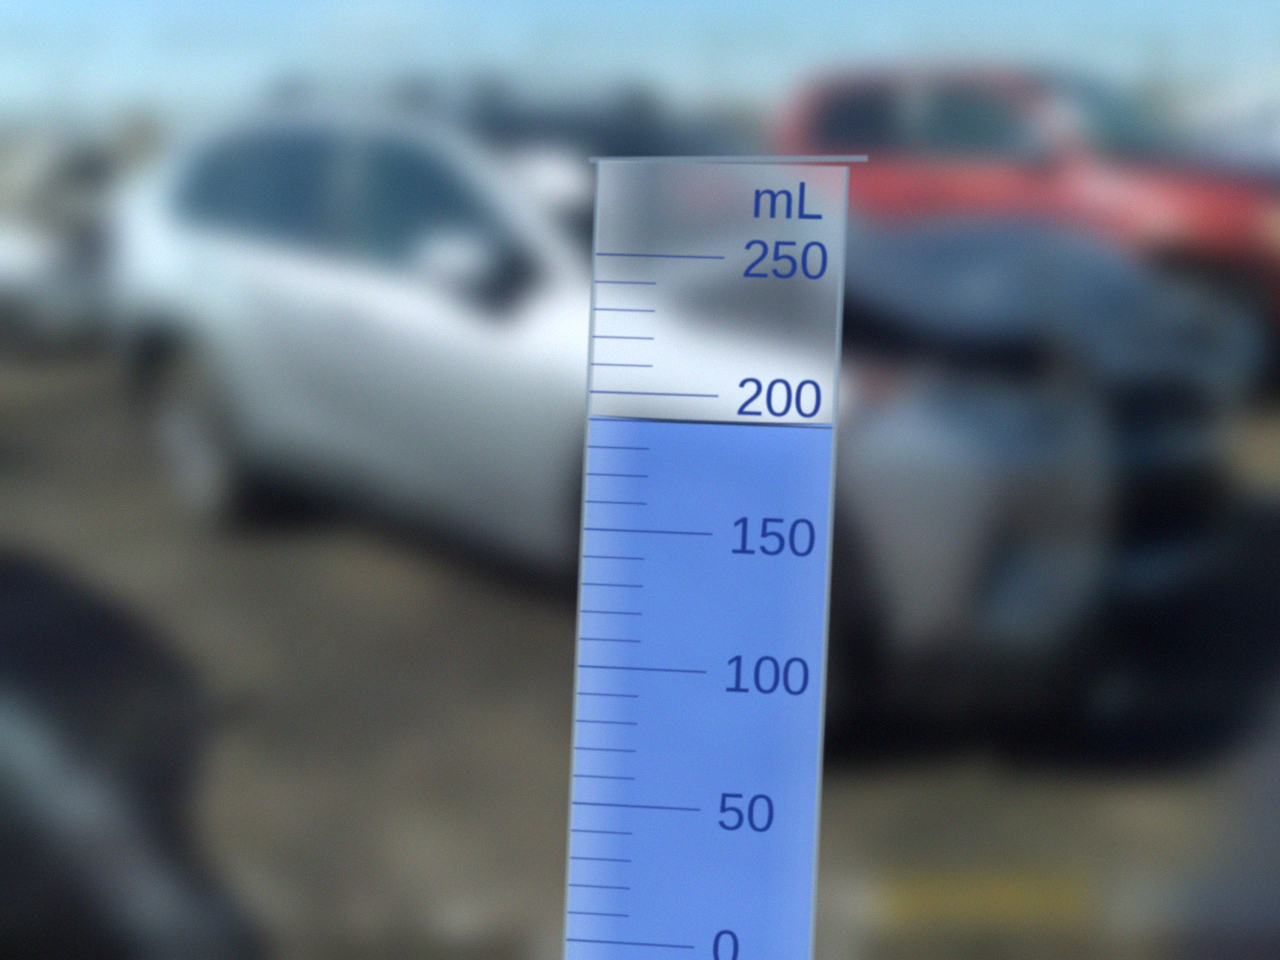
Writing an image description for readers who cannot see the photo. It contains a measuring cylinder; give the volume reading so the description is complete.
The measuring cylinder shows 190 mL
